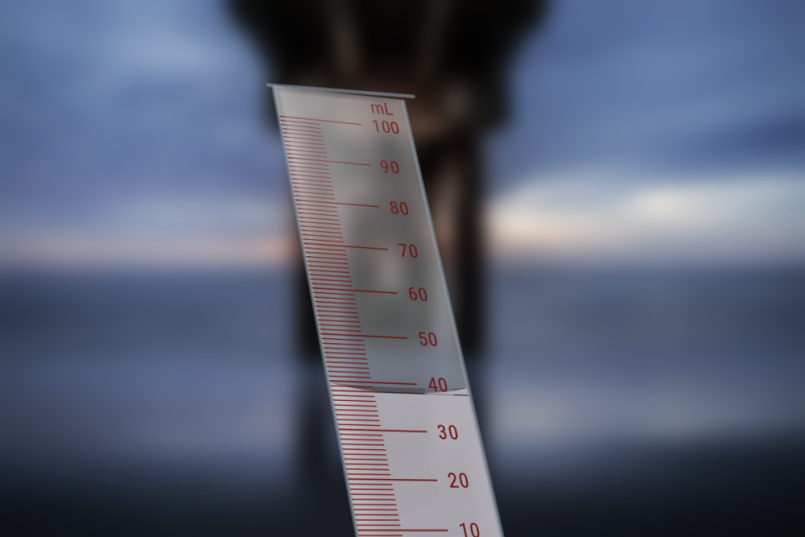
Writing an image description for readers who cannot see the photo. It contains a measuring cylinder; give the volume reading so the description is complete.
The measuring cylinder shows 38 mL
